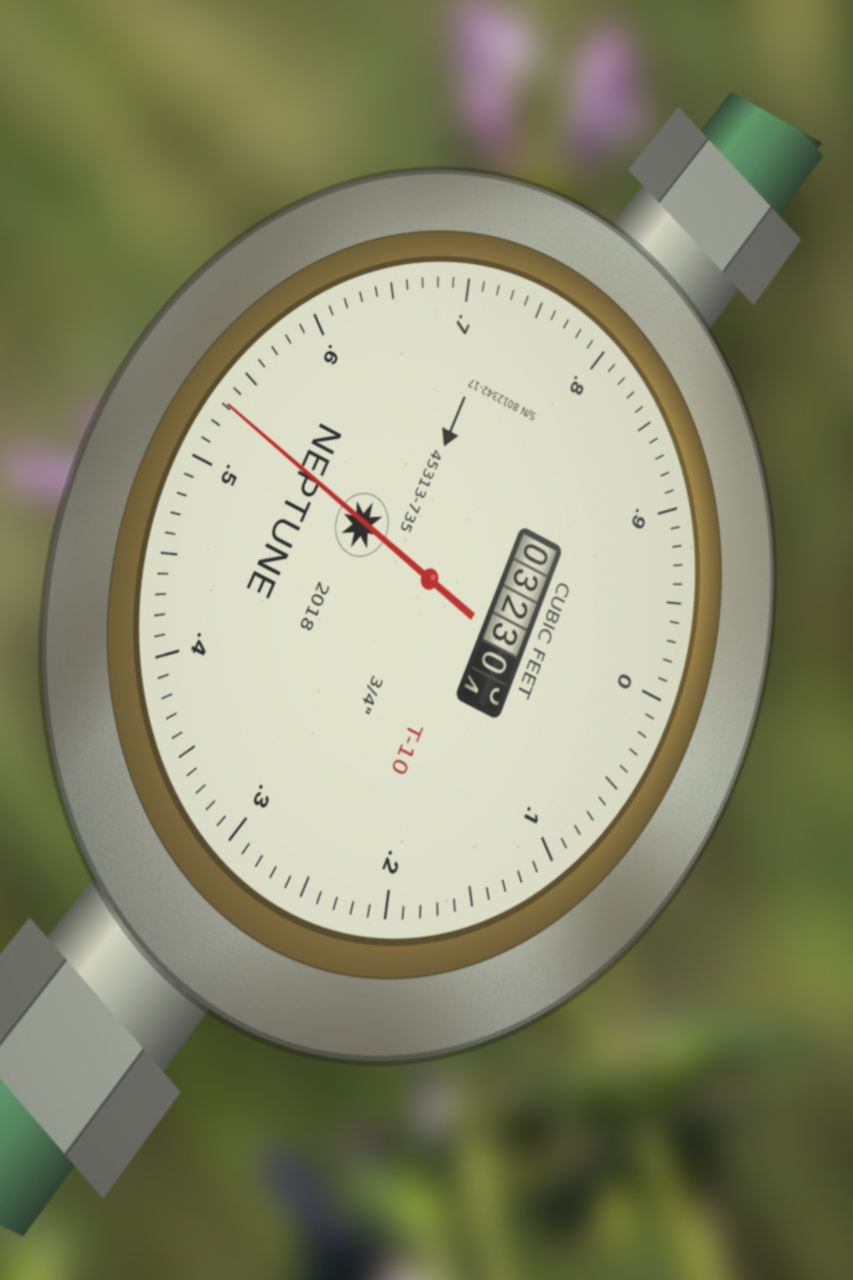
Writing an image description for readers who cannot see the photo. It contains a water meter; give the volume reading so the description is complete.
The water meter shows 32303.53 ft³
